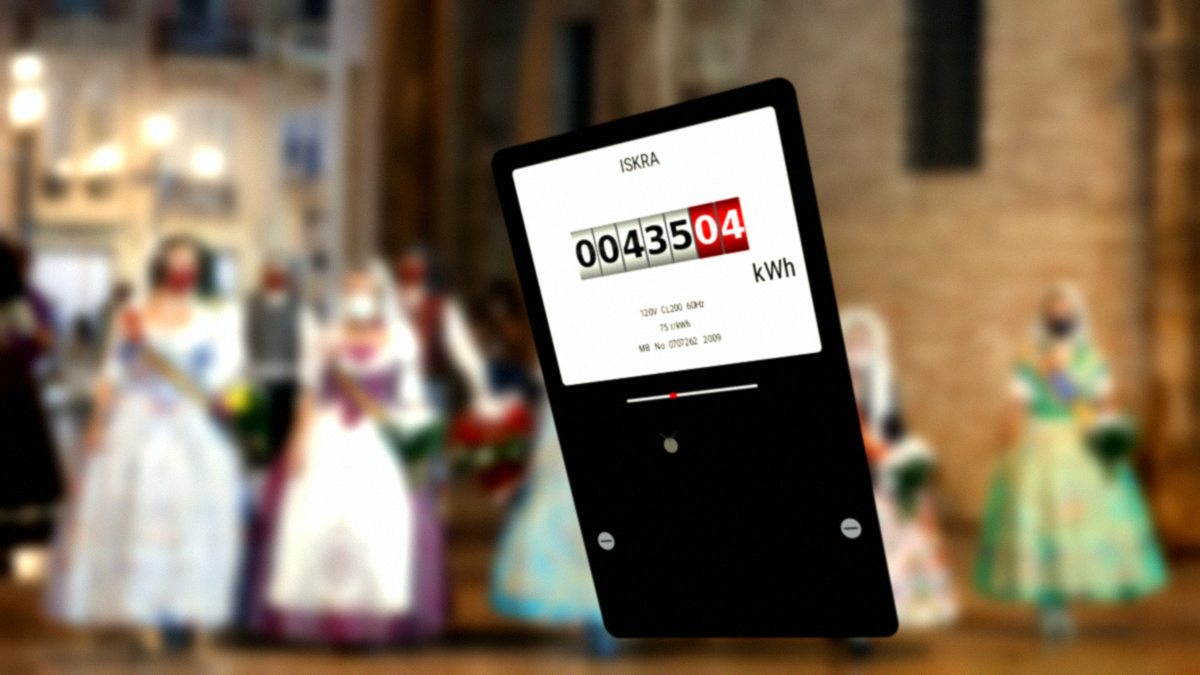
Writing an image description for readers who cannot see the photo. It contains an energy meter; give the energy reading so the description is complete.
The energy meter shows 435.04 kWh
